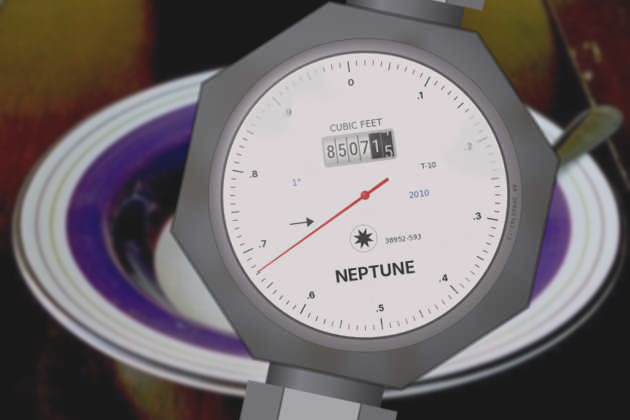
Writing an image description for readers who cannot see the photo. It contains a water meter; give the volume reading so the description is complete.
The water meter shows 850714.67 ft³
